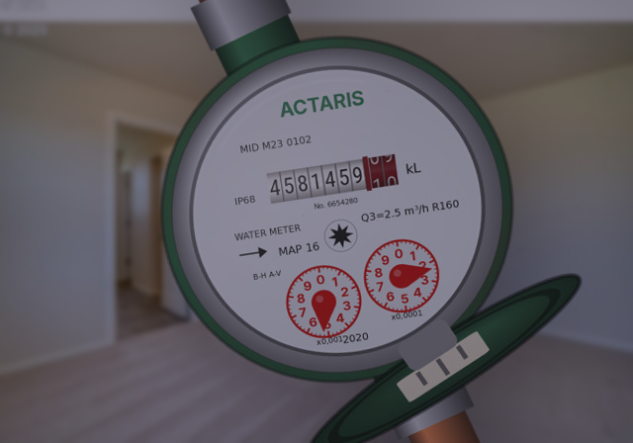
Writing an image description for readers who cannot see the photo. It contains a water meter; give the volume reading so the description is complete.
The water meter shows 4581459.0952 kL
